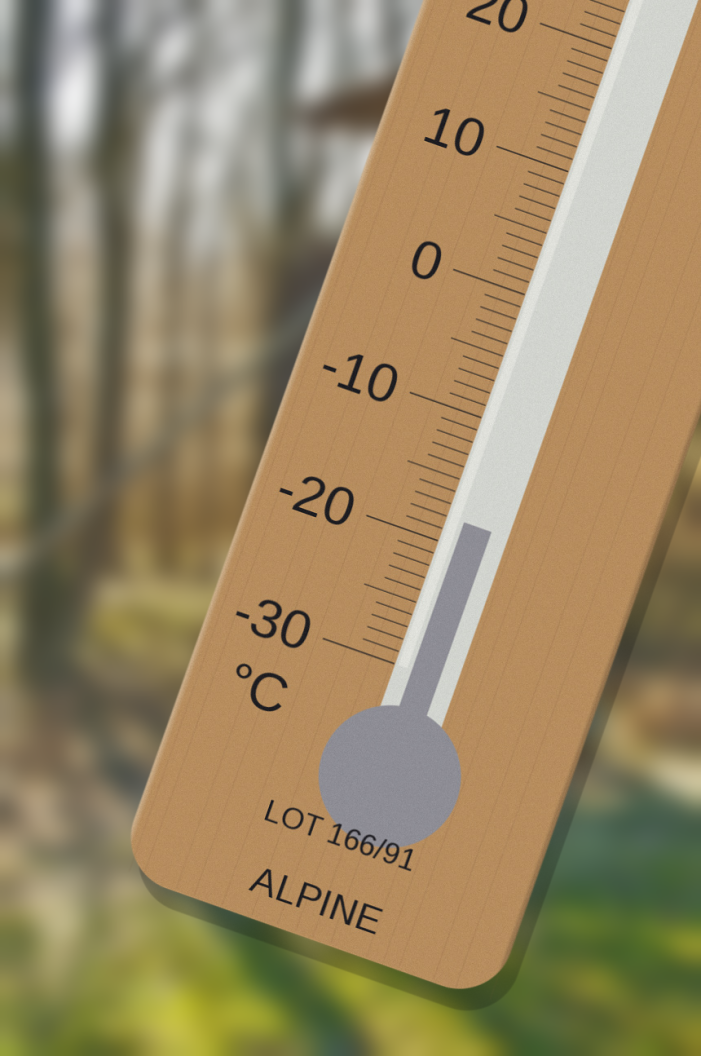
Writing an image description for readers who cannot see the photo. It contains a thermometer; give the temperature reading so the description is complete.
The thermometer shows -18 °C
